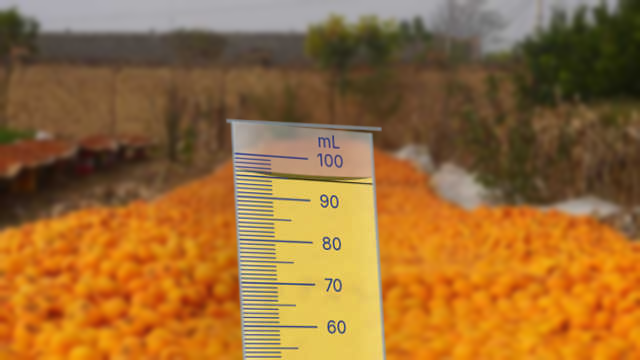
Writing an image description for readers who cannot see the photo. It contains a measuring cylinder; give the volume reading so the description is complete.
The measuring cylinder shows 95 mL
